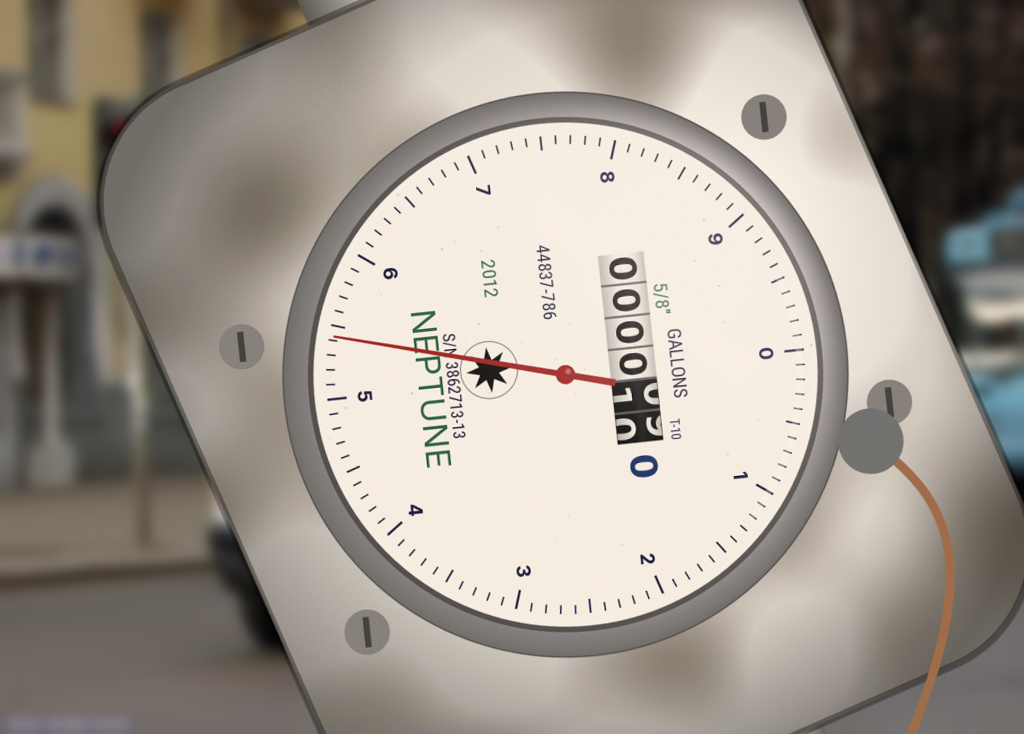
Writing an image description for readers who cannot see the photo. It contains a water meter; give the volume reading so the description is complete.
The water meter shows 95.4 gal
